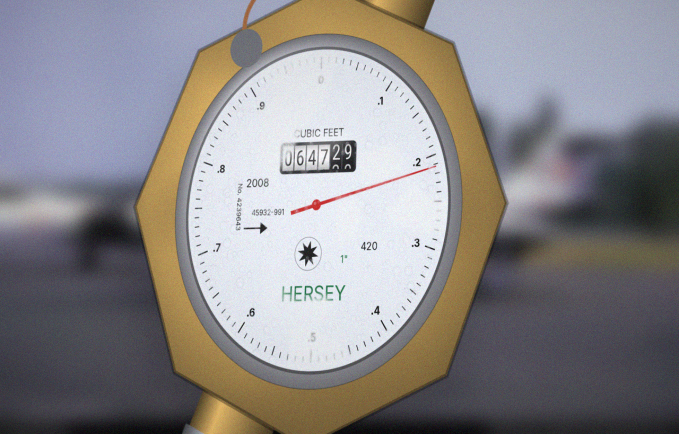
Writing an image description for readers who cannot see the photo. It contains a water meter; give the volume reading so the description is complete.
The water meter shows 64729.21 ft³
